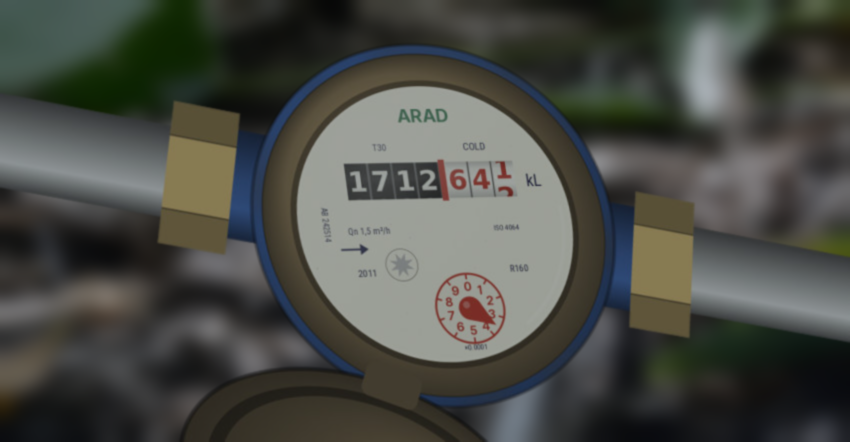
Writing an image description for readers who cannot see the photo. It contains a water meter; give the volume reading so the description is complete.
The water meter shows 1712.6413 kL
